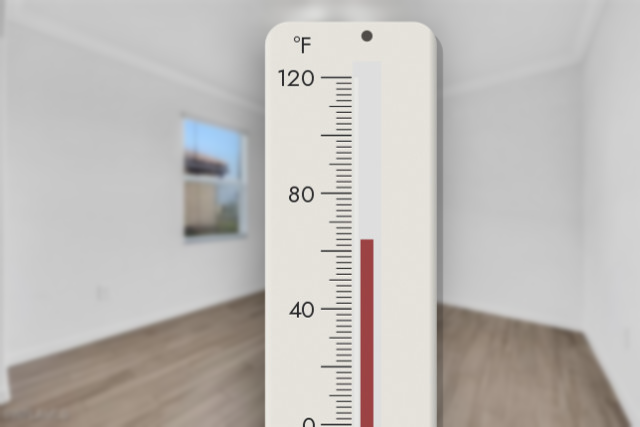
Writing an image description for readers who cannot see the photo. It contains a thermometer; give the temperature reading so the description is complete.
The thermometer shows 64 °F
